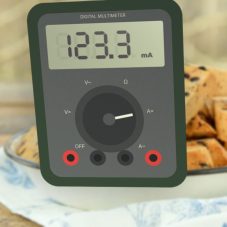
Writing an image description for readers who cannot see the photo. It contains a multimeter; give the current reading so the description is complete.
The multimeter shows 123.3 mA
